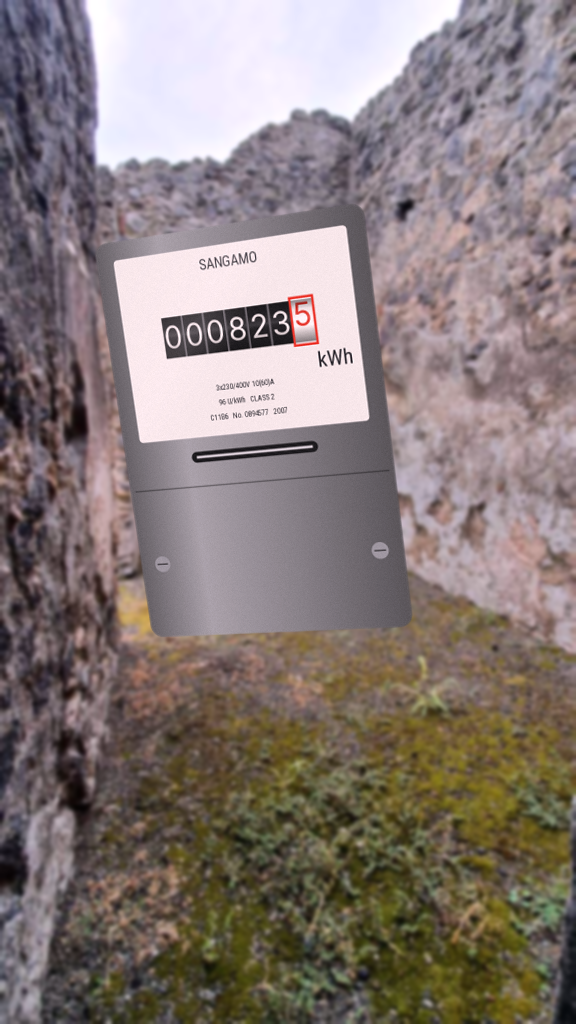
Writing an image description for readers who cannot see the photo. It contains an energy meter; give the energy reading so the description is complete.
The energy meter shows 823.5 kWh
